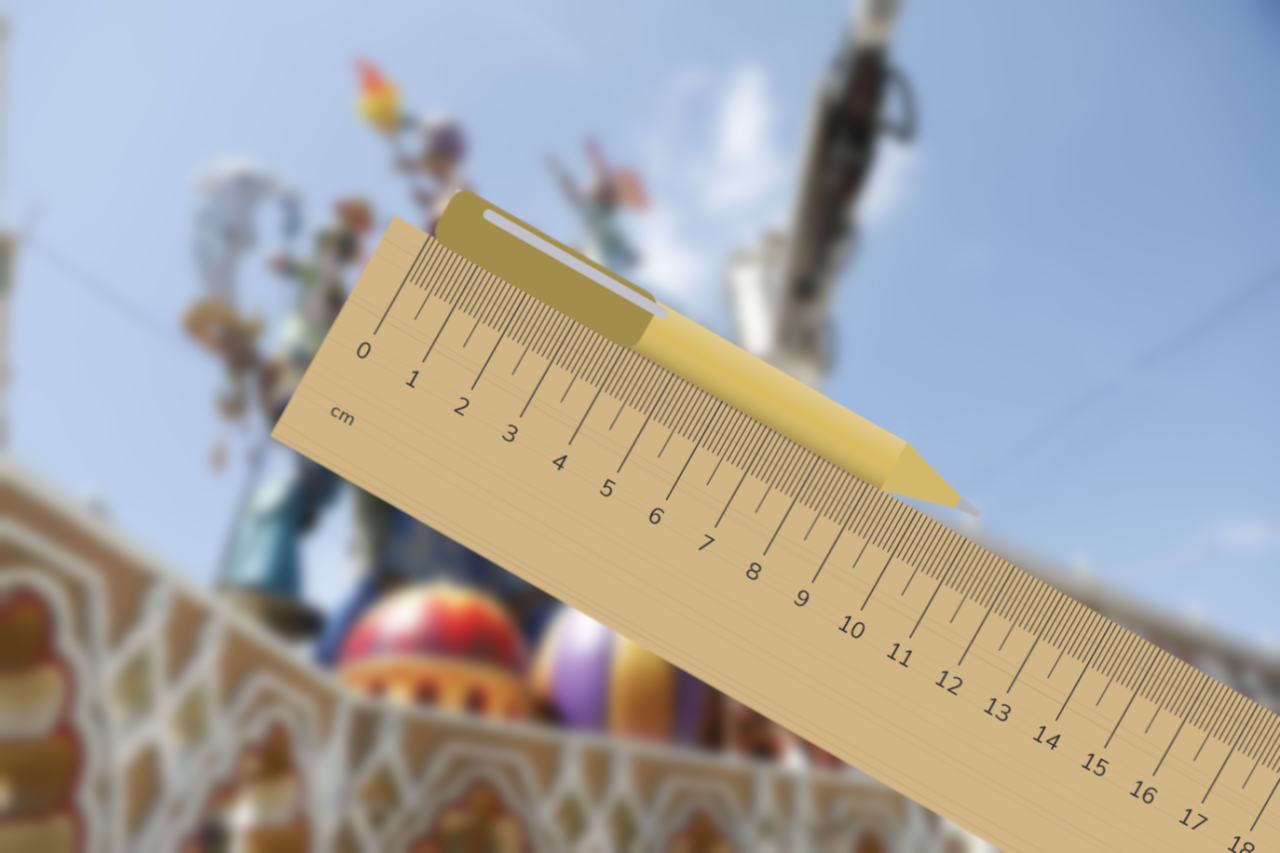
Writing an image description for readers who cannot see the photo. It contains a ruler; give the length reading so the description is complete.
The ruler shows 11 cm
